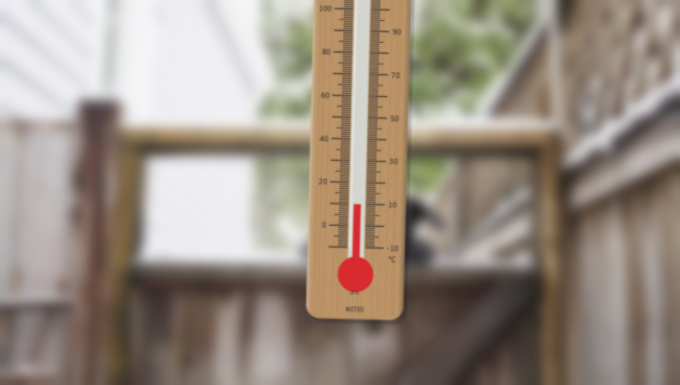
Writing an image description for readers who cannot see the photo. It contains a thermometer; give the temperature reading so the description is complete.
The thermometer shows 10 °C
